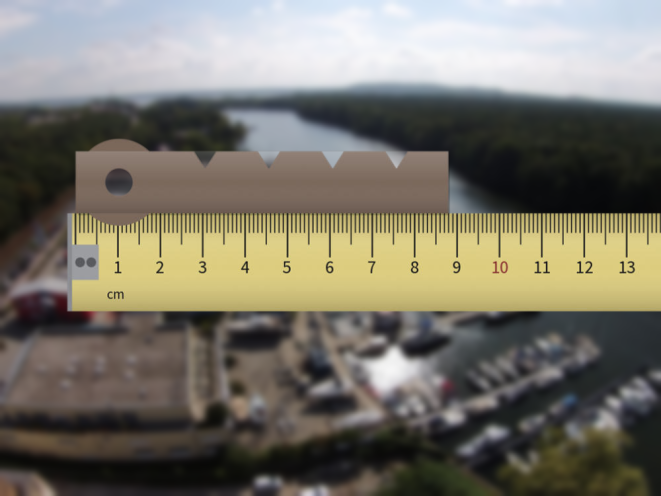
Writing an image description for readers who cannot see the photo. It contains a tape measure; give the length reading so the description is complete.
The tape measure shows 8.8 cm
